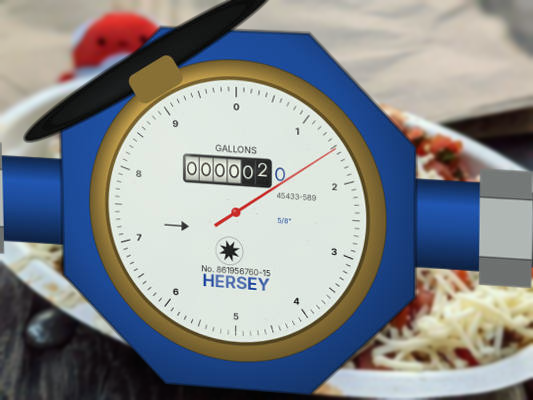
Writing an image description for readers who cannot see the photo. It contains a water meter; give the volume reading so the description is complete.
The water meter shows 21.5 gal
